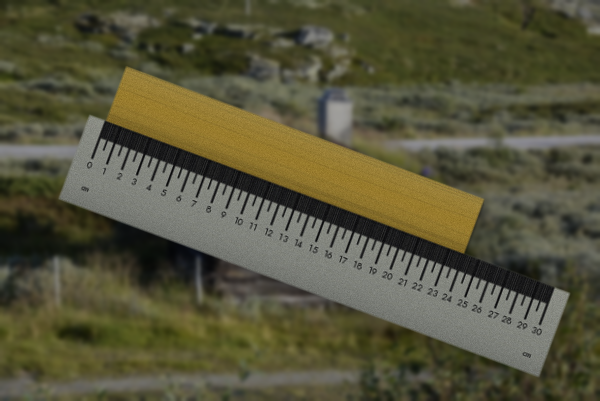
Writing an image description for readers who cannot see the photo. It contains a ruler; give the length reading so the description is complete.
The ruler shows 24 cm
